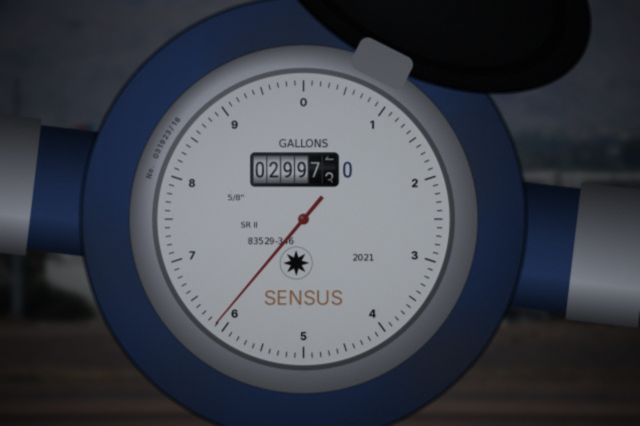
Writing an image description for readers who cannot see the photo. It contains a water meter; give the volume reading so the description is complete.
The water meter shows 299726.1 gal
